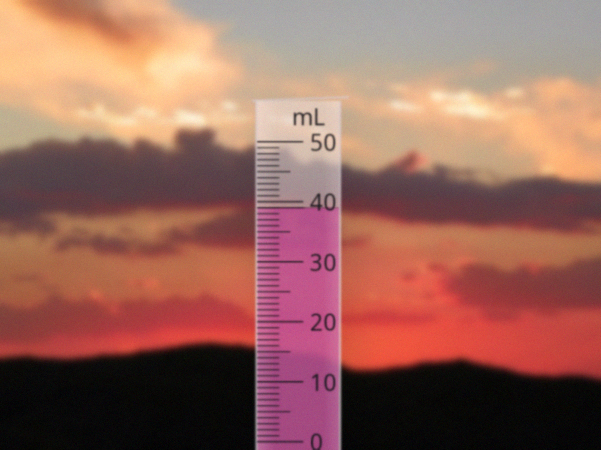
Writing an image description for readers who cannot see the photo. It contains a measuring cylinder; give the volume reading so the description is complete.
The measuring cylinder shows 39 mL
